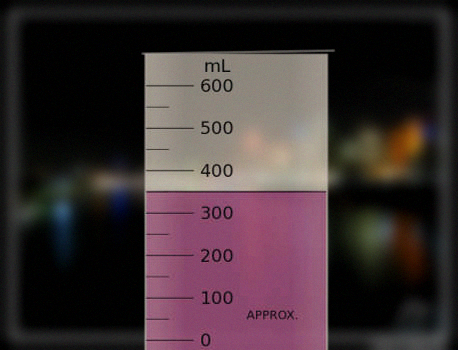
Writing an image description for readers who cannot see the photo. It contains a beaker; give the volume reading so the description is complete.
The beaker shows 350 mL
